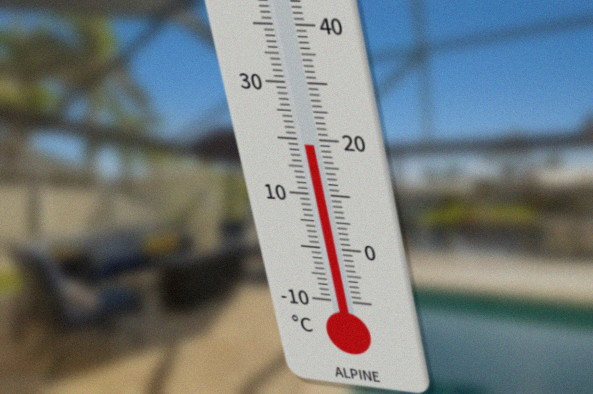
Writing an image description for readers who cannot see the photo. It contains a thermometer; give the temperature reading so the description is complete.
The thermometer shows 19 °C
